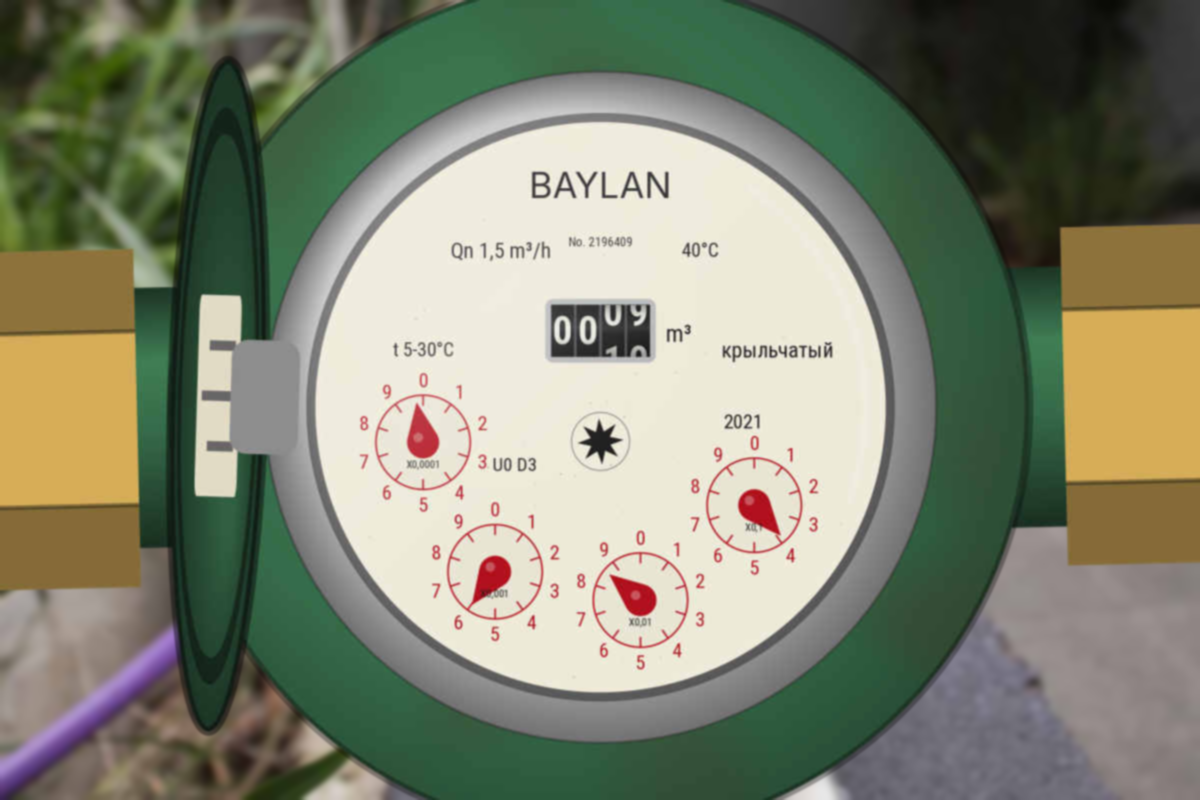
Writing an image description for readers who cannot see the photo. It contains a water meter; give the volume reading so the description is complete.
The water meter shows 9.3859 m³
